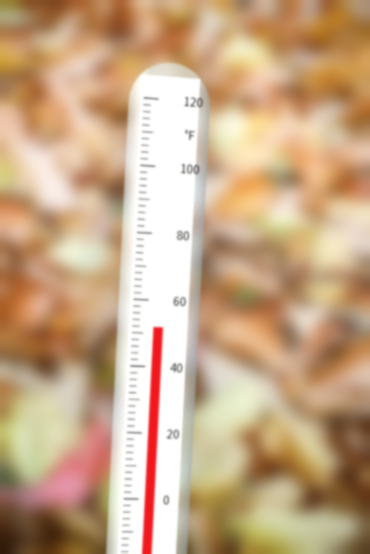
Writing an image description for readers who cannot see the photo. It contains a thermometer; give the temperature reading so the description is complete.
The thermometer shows 52 °F
